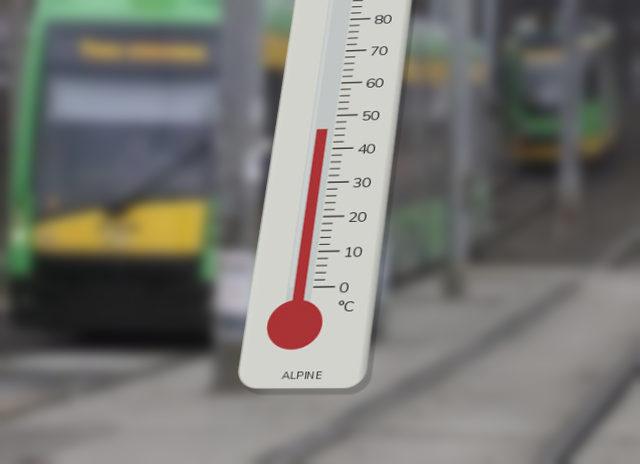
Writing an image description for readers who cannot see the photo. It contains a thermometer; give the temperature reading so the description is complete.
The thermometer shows 46 °C
